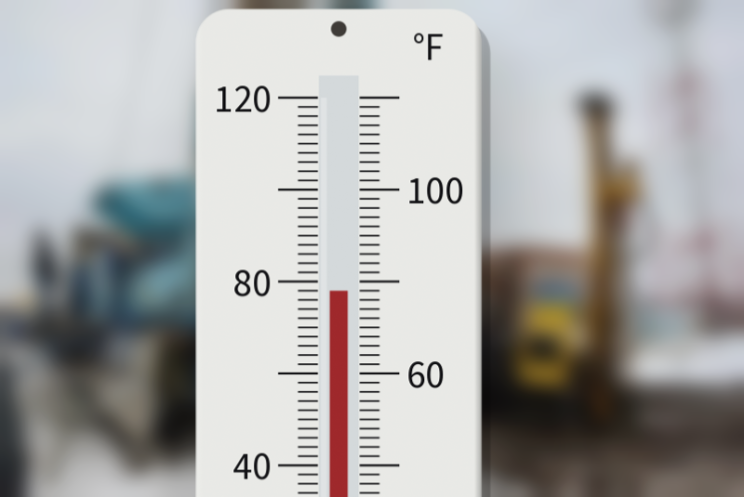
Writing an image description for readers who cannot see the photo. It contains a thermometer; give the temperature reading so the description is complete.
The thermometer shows 78 °F
